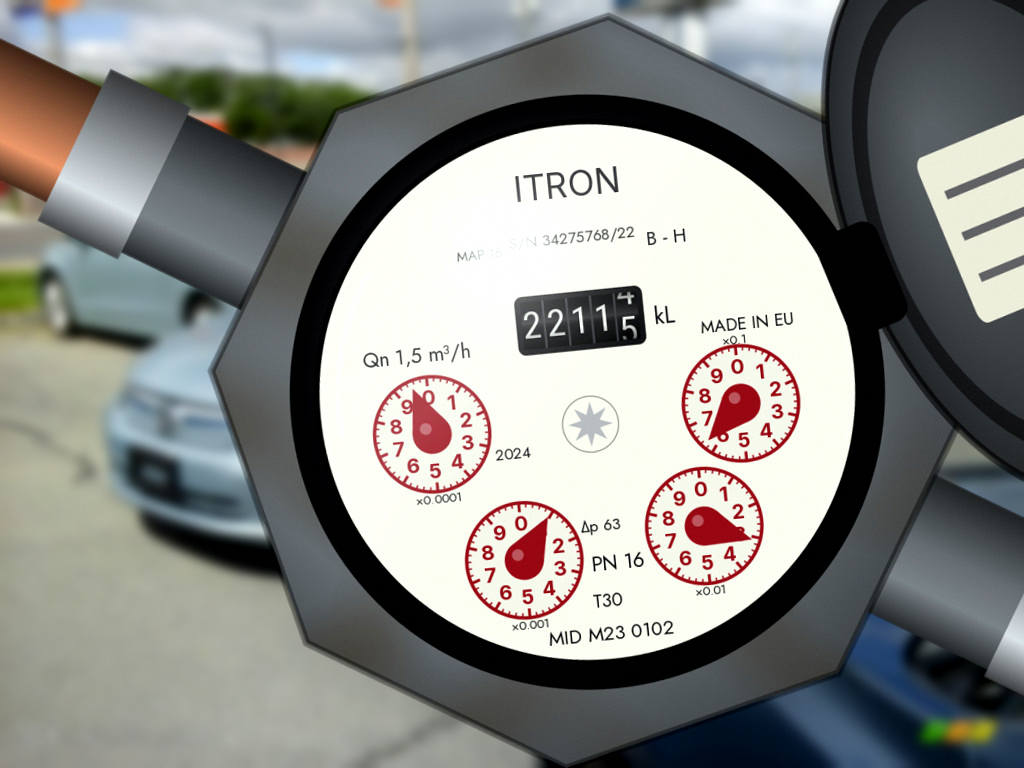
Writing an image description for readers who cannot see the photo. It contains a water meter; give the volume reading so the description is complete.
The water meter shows 22114.6309 kL
